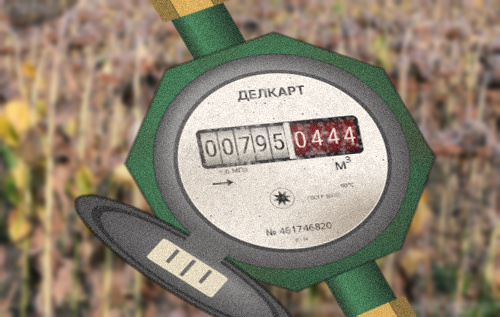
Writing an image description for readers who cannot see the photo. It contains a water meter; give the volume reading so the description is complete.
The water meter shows 795.0444 m³
